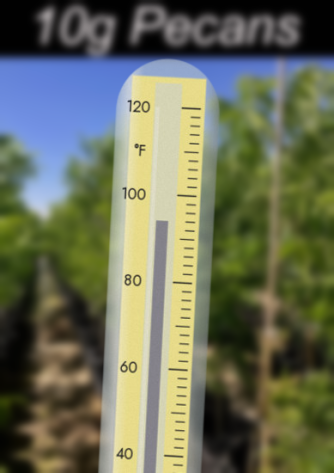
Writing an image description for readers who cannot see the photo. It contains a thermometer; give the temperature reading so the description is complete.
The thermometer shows 94 °F
